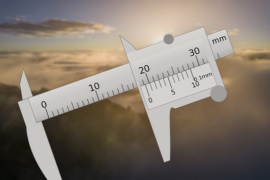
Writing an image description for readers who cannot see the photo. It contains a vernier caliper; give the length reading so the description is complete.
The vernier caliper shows 19.2 mm
